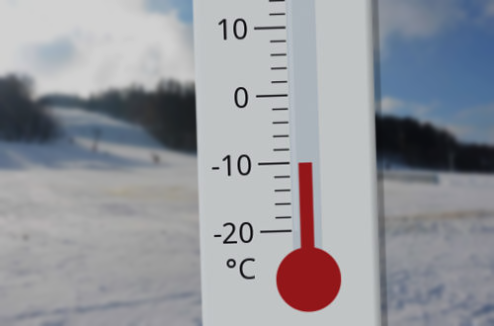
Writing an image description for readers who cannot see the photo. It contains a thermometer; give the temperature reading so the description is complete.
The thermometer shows -10 °C
